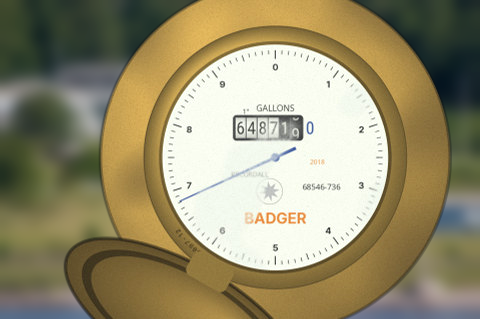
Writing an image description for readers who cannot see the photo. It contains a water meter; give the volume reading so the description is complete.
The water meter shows 6487186.8 gal
